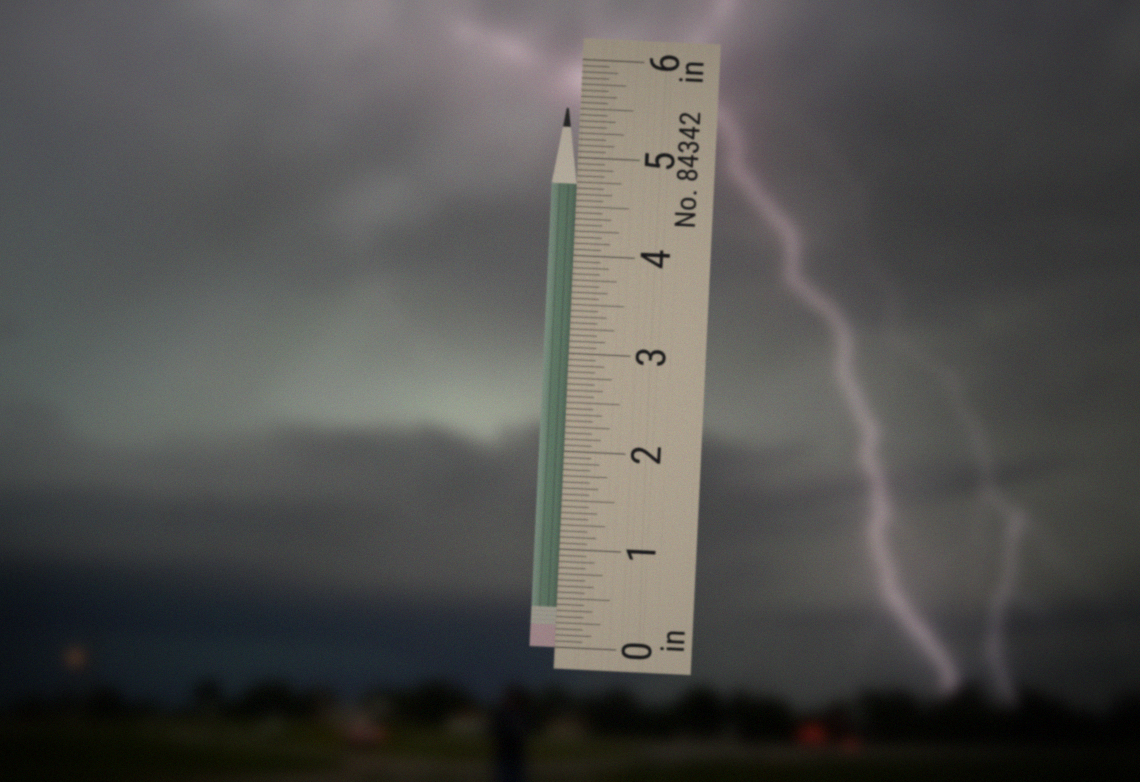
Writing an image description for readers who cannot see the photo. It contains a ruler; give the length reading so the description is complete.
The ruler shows 5.5 in
